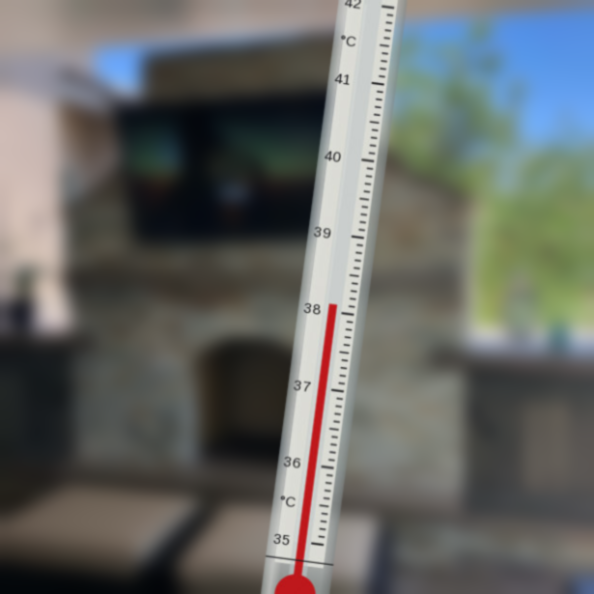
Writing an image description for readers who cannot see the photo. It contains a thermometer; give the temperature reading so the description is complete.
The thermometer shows 38.1 °C
